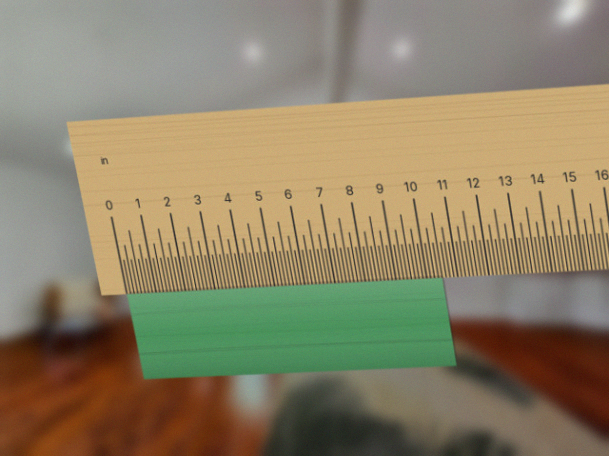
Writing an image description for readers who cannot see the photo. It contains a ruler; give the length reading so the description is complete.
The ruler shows 10.5 in
